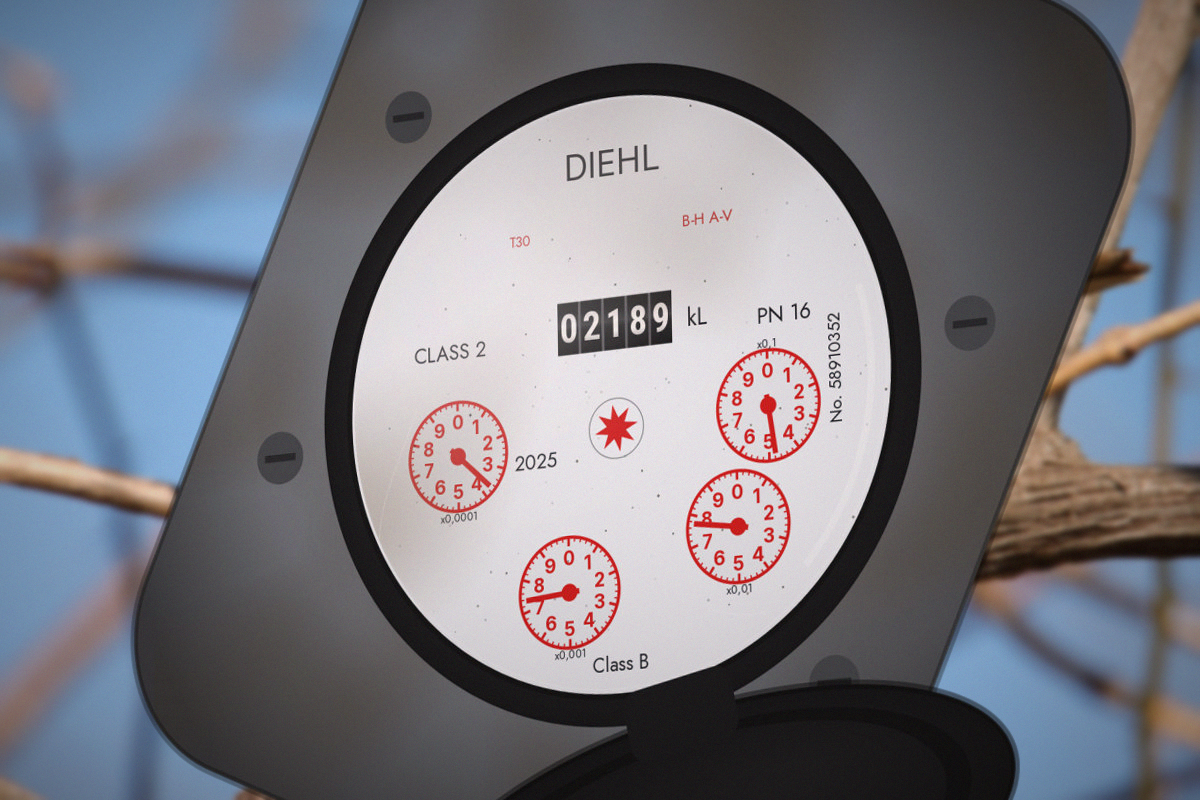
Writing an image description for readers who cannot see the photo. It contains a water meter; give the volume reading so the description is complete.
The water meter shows 2189.4773 kL
